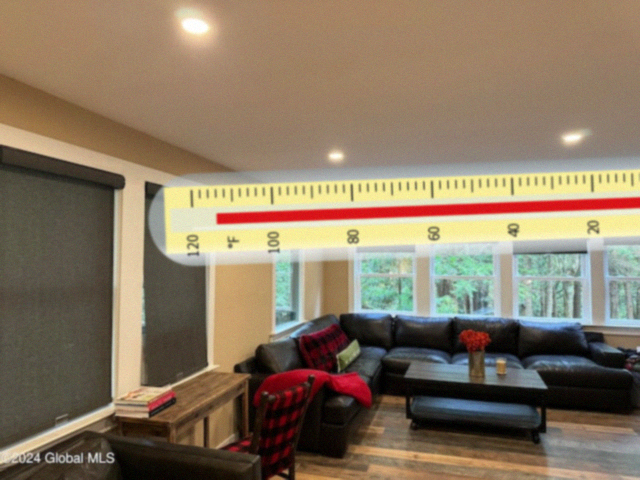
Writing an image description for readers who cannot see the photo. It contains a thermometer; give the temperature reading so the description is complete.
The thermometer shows 114 °F
